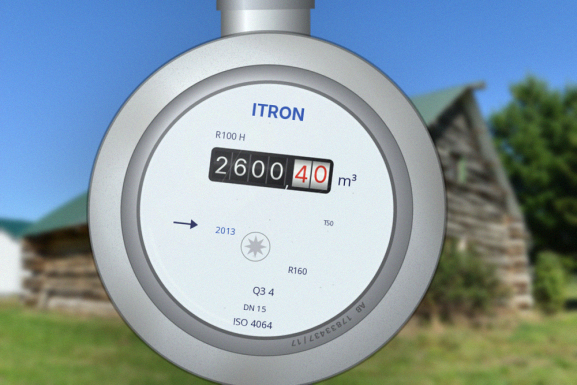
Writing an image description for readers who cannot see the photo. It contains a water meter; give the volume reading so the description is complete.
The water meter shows 2600.40 m³
